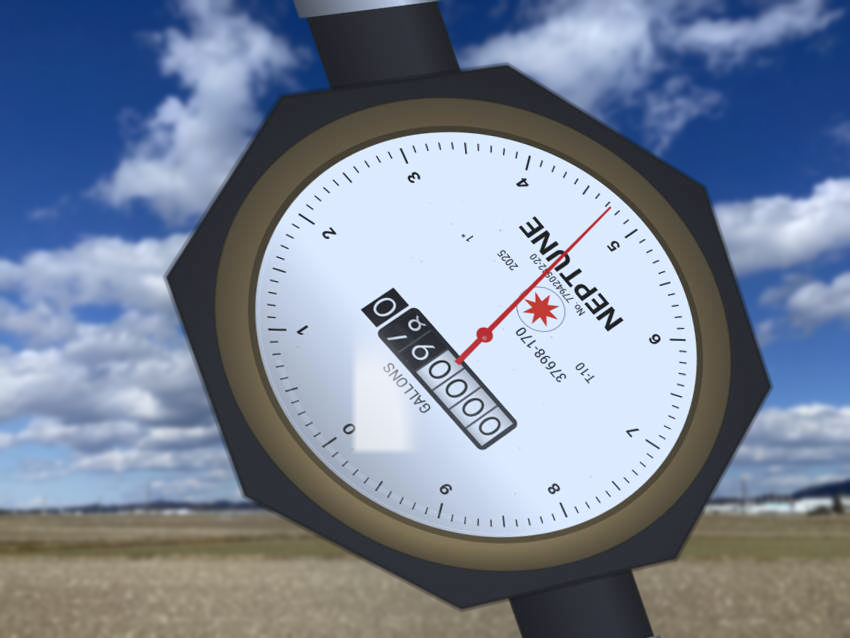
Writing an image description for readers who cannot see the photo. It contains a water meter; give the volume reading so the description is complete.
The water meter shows 974.7 gal
